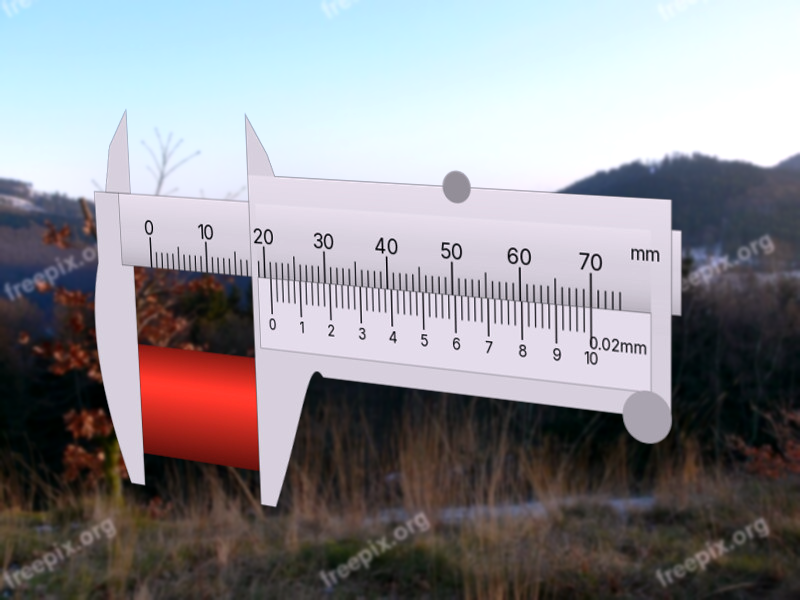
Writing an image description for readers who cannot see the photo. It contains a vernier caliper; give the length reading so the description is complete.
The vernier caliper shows 21.0 mm
